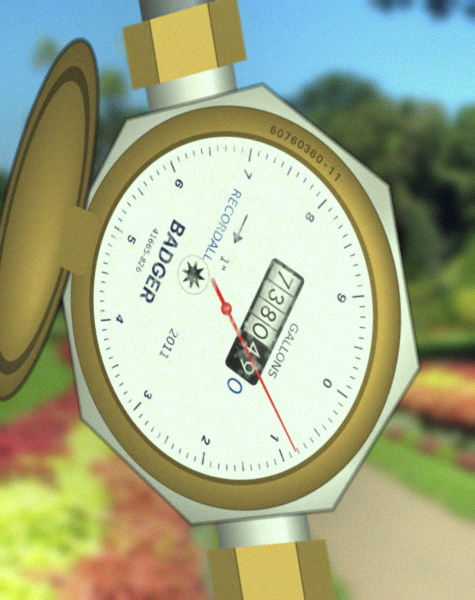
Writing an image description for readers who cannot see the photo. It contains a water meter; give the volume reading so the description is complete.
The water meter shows 7380490.8 gal
